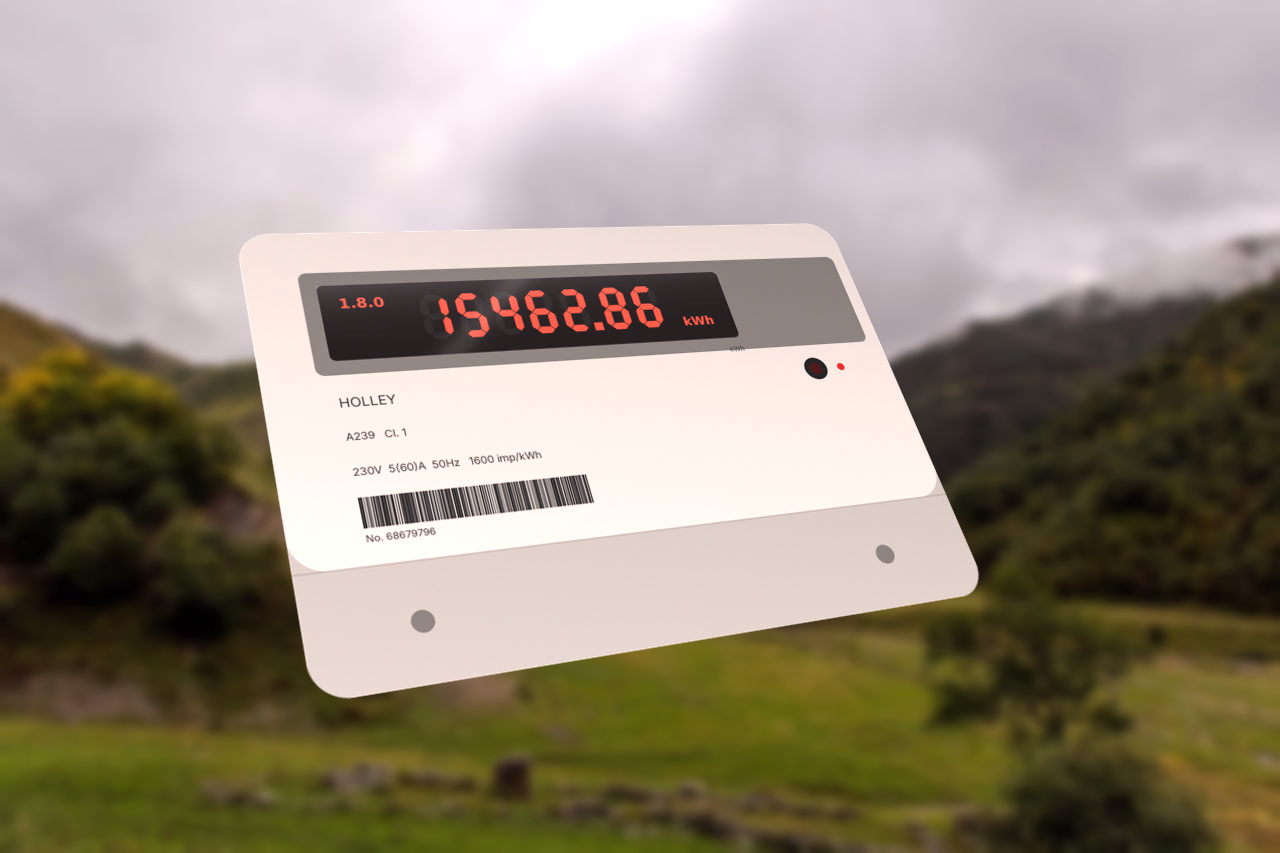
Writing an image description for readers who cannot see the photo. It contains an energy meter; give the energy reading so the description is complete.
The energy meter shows 15462.86 kWh
